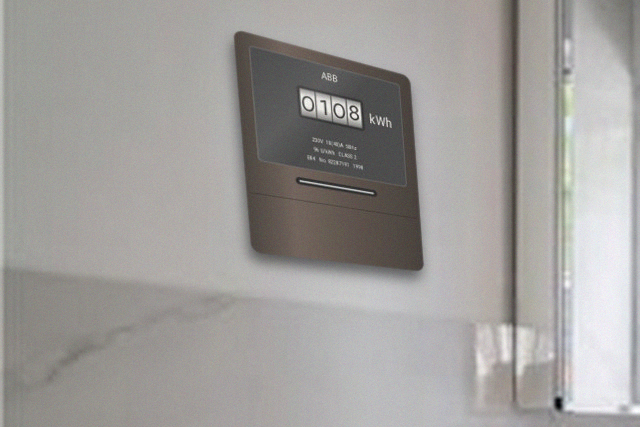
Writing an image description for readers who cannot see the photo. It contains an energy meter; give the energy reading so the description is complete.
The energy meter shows 108 kWh
